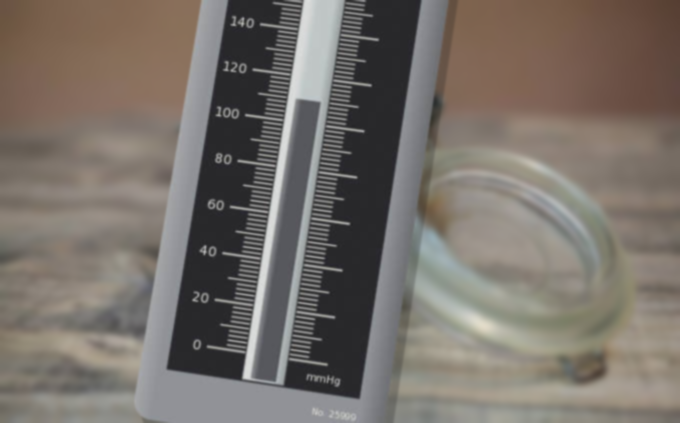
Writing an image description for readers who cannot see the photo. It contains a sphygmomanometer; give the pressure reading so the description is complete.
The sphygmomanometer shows 110 mmHg
